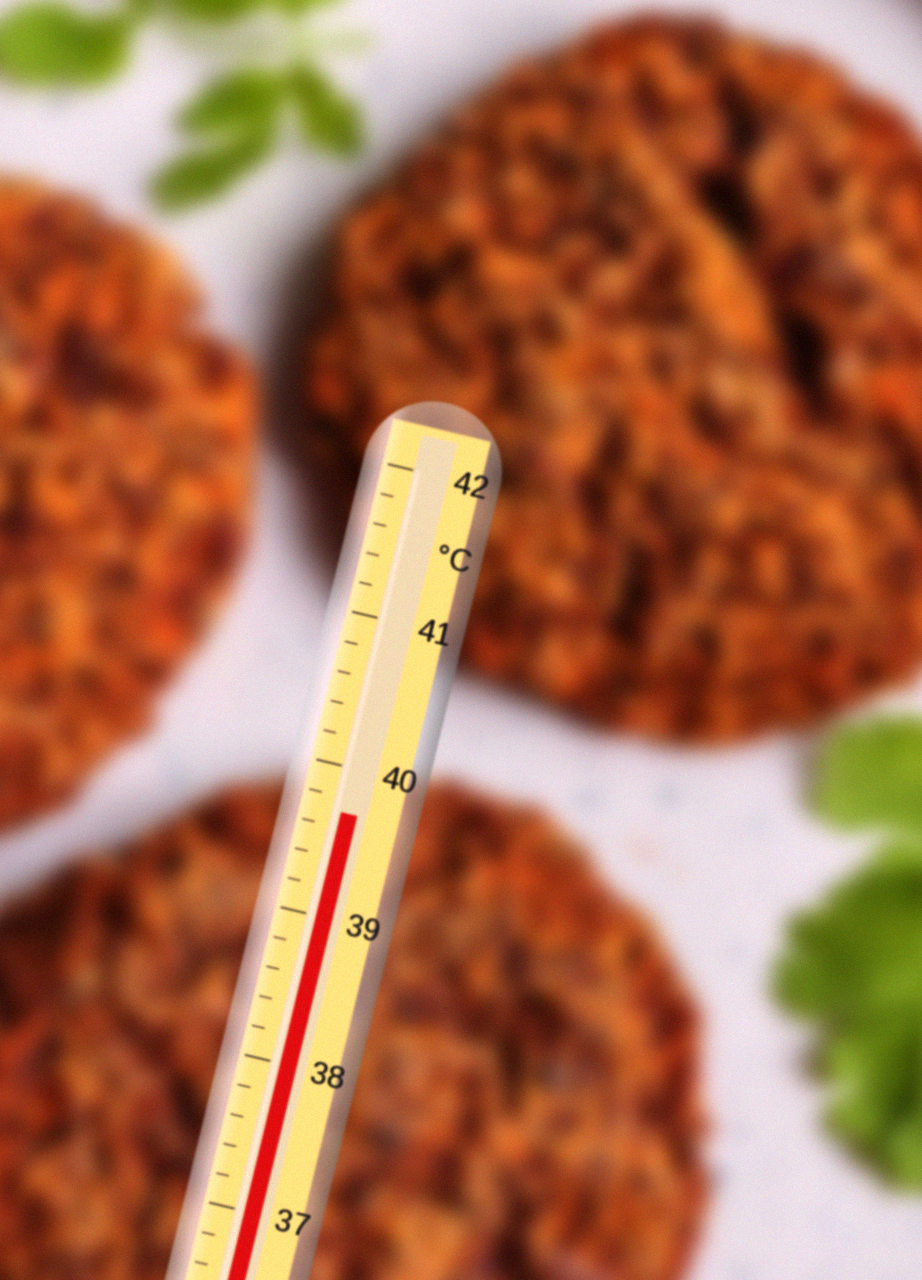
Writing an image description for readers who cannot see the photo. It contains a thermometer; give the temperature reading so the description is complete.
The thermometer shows 39.7 °C
